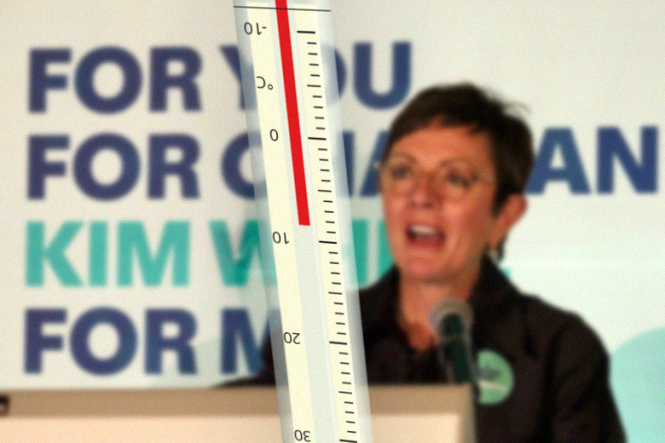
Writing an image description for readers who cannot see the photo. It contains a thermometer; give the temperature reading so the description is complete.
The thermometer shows 8.5 °C
